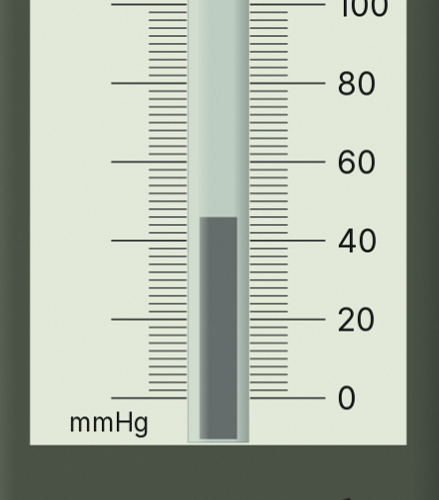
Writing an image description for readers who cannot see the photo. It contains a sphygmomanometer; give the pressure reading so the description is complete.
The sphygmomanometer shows 46 mmHg
